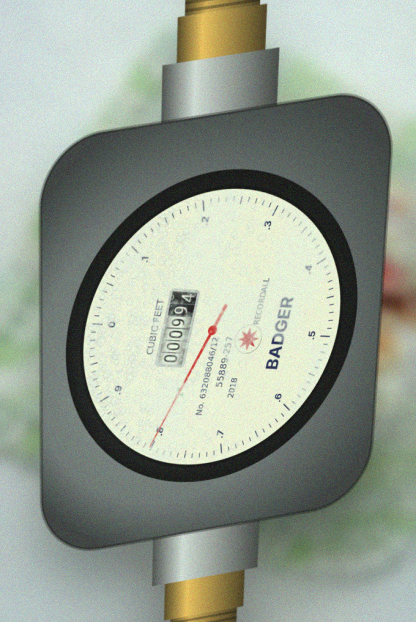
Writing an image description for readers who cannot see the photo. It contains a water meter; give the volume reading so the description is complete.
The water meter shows 993.80 ft³
